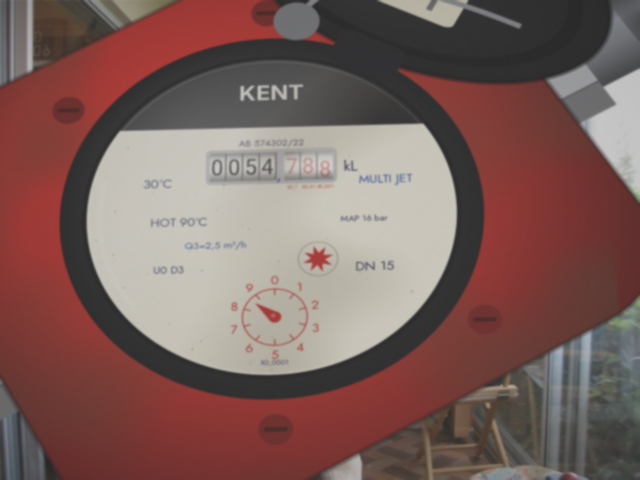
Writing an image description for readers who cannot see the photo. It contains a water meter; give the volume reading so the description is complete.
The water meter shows 54.7878 kL
